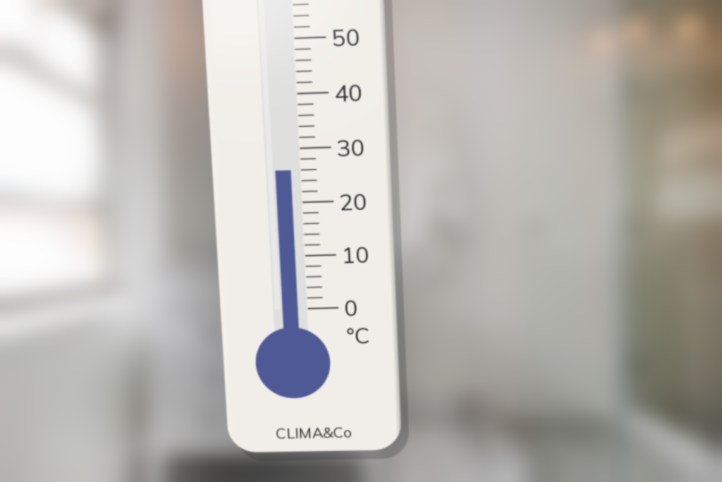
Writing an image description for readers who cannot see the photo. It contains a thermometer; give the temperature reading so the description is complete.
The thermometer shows 26 °C
